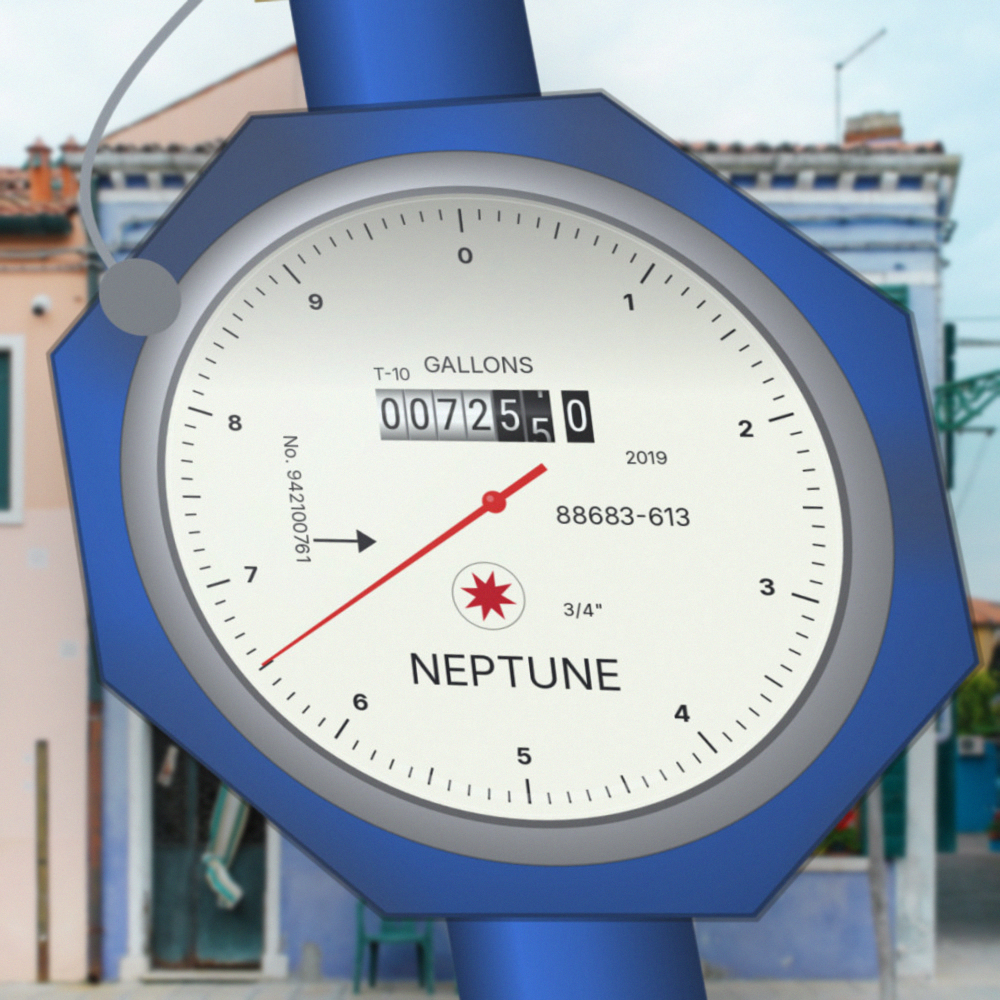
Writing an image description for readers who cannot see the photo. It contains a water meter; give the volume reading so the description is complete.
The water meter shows 72546.5 gal
